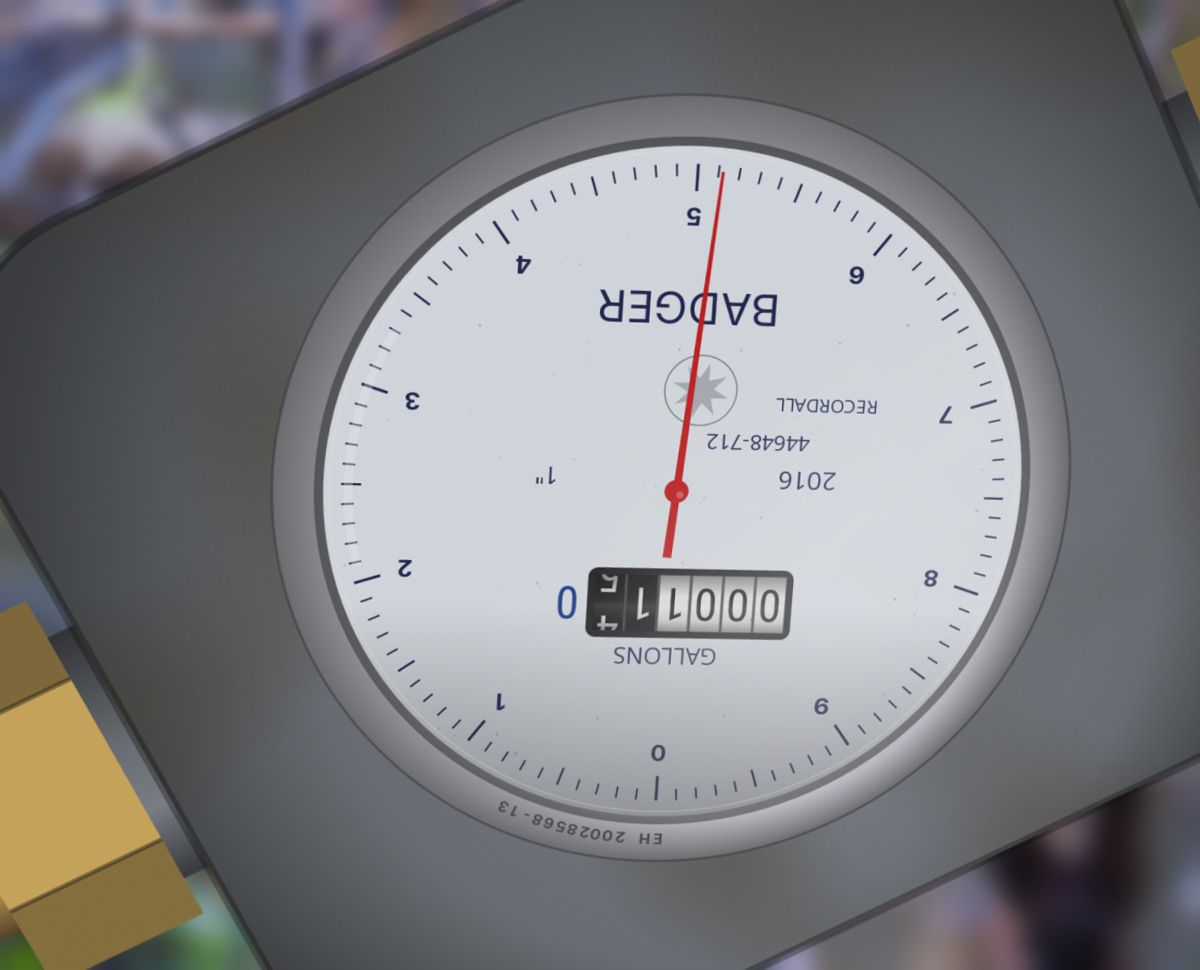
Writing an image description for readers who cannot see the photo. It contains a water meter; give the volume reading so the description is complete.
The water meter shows 1145.1 gal
